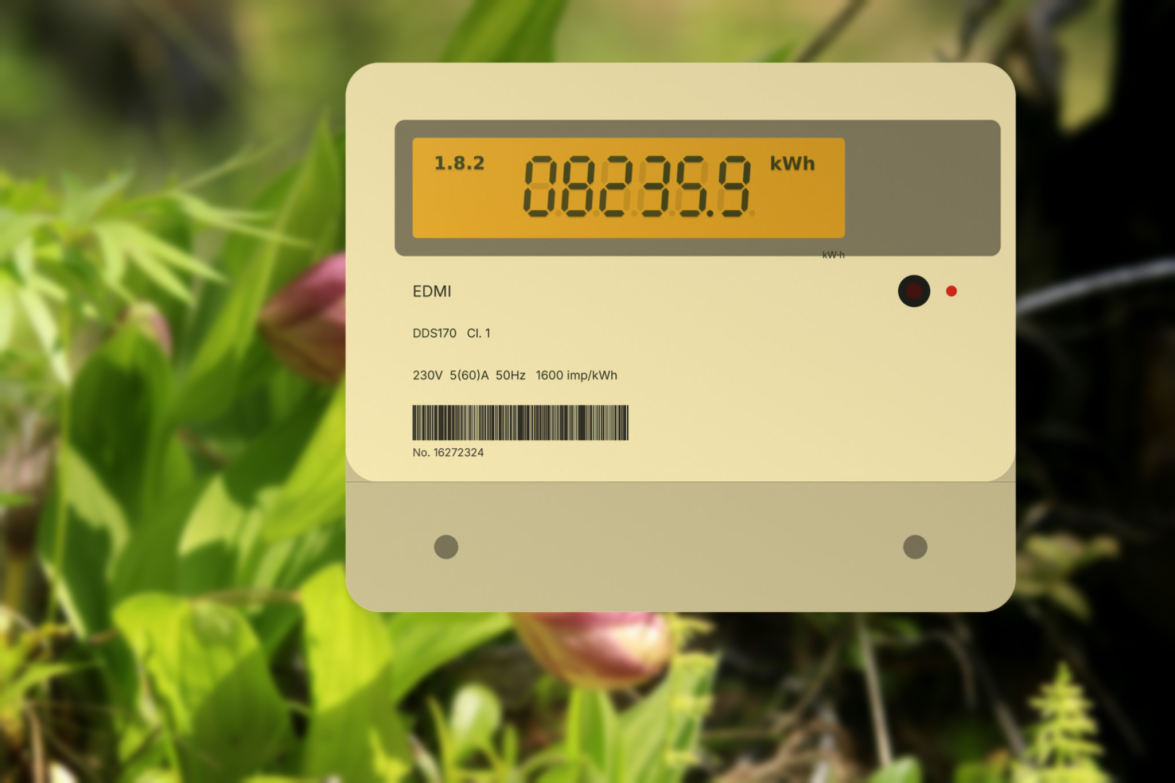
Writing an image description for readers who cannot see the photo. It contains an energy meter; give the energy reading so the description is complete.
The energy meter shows 8235.9 kWh
